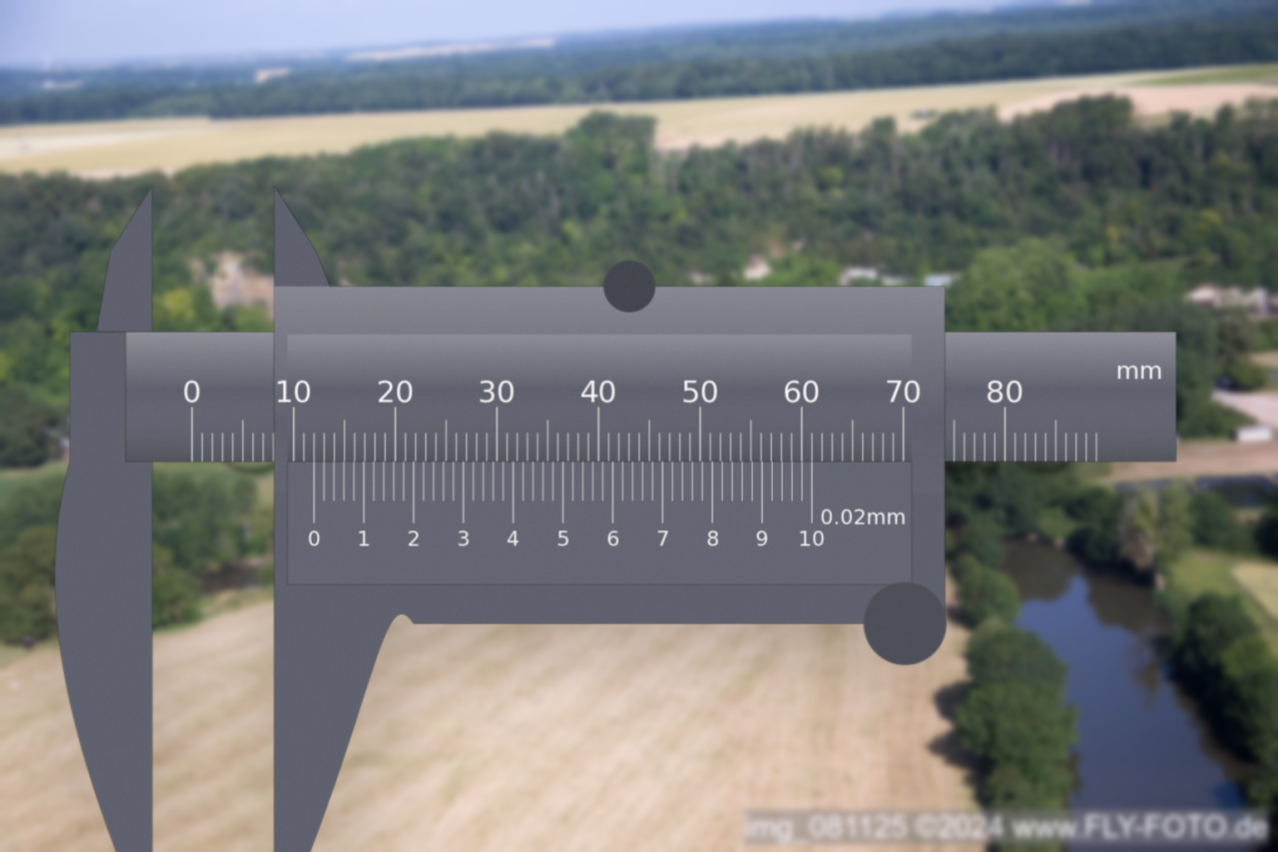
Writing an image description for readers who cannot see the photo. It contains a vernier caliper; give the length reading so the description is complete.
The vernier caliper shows 12.0 mm
